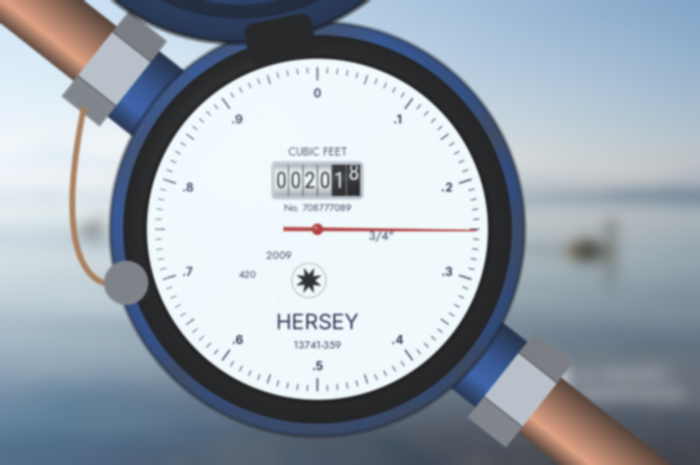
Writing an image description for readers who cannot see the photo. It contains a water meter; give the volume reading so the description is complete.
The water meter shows 2018.25 ft³
